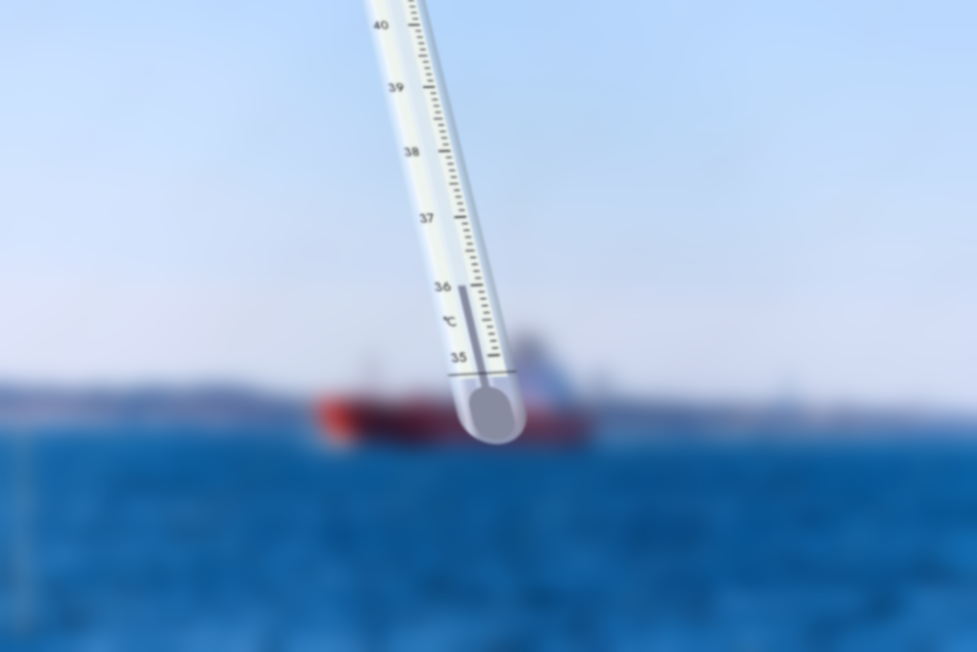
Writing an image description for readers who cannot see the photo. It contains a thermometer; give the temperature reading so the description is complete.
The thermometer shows 36 °C
